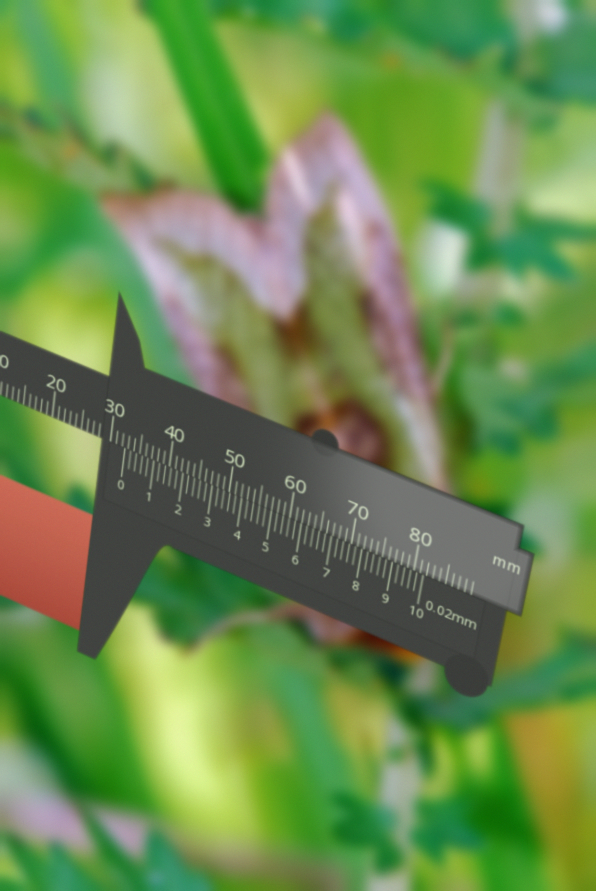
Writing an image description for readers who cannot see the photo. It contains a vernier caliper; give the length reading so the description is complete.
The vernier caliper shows 32.5 mm
